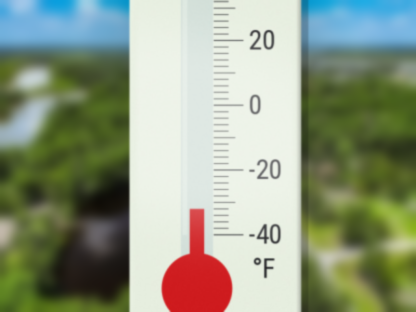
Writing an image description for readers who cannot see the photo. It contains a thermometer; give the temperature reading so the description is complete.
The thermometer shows -32 °F
